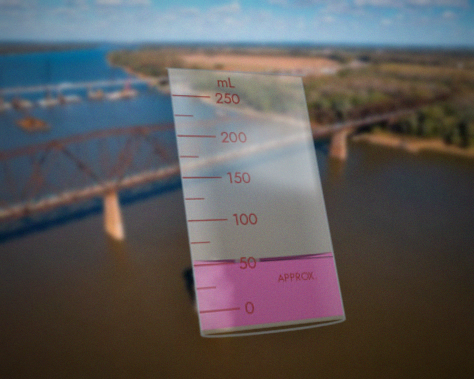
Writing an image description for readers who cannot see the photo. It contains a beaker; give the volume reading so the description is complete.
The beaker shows 50 mL
